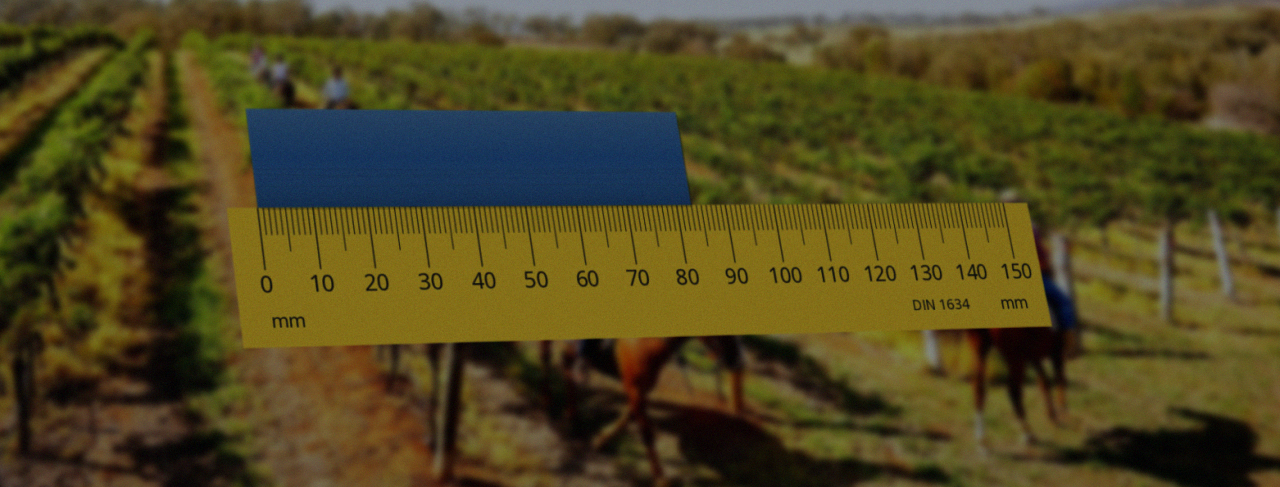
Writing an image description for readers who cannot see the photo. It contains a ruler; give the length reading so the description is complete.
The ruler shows 83 mm
